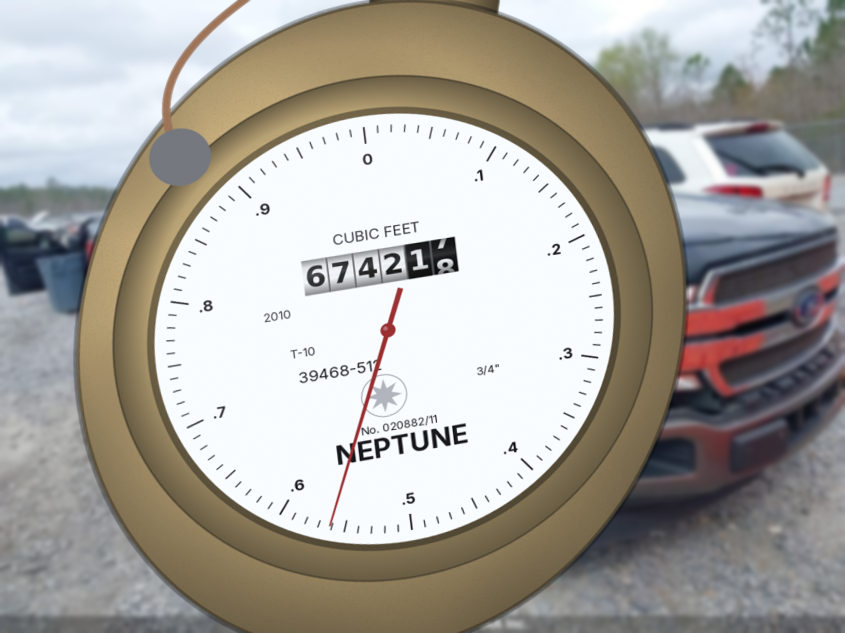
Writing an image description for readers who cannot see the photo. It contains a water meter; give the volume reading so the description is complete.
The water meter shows 674217.56 ft³
